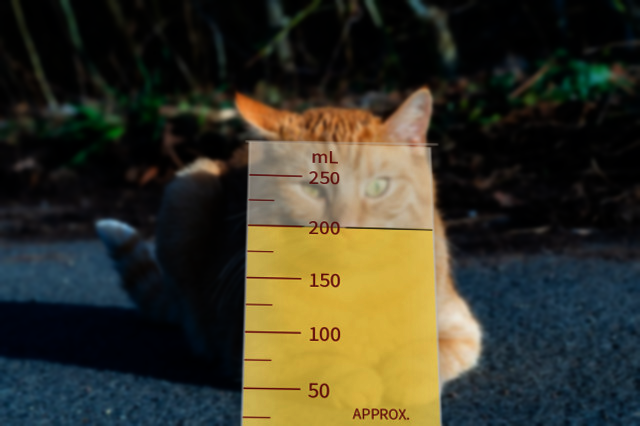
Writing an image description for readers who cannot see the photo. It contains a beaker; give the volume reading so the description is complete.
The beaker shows 200 mL
